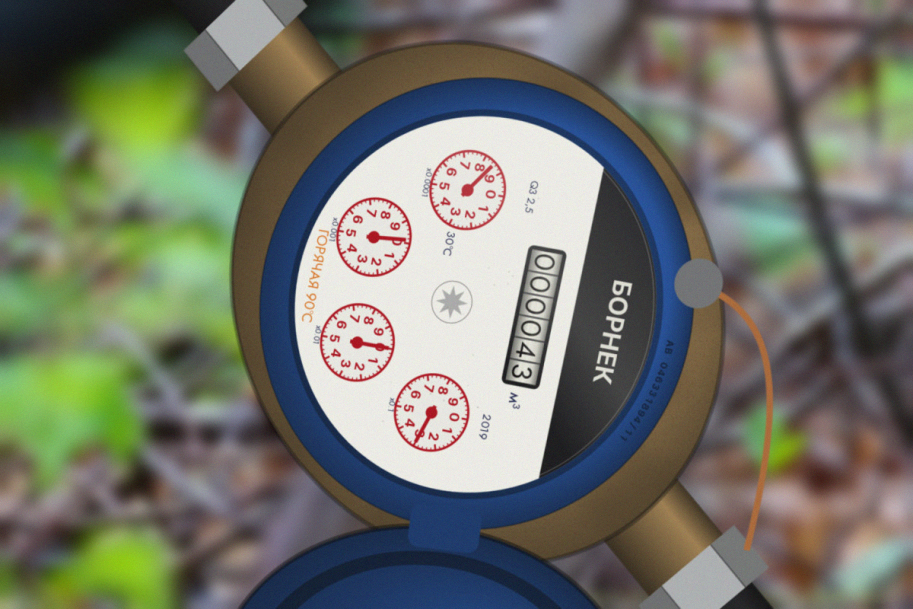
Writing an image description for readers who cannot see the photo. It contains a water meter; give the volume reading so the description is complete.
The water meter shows 43.2998 m³
